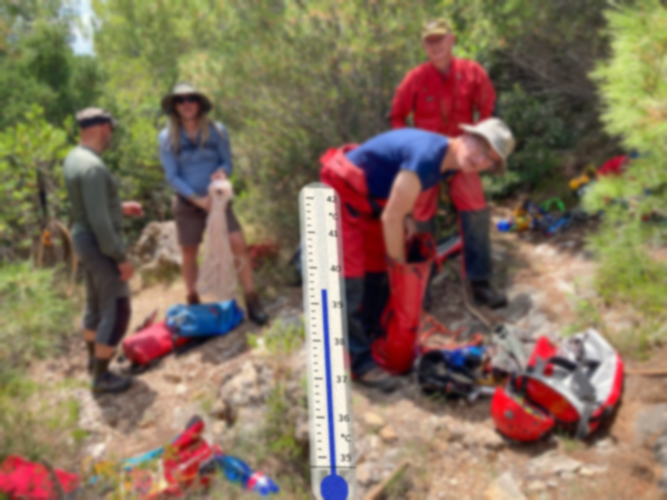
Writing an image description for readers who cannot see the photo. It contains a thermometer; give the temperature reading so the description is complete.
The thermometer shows 39.4 °C
